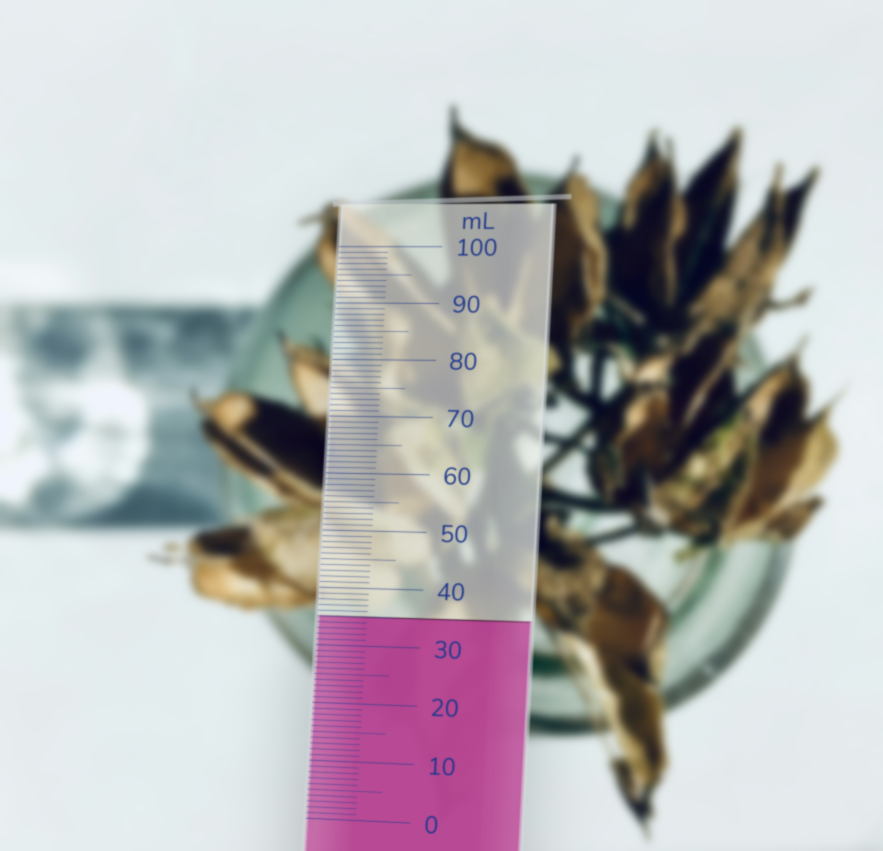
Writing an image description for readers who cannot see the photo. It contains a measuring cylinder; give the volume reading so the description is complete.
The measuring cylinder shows 35 mL
